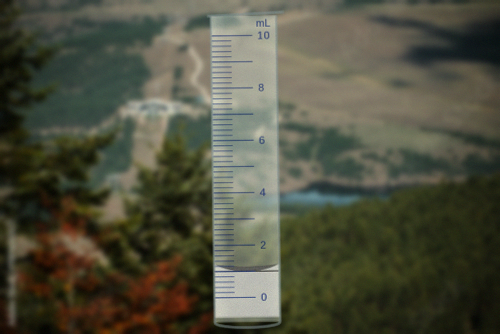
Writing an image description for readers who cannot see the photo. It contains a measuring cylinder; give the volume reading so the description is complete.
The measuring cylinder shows 1 mL
